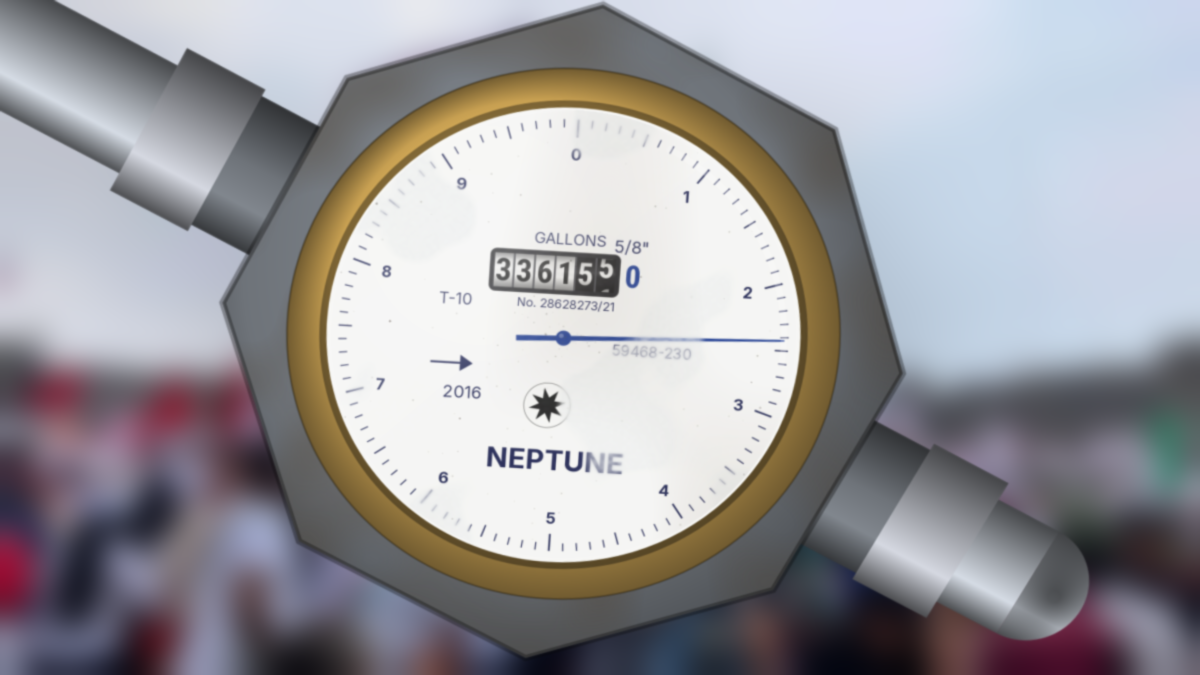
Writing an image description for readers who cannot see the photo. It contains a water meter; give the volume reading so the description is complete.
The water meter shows 3361552.4 gal
